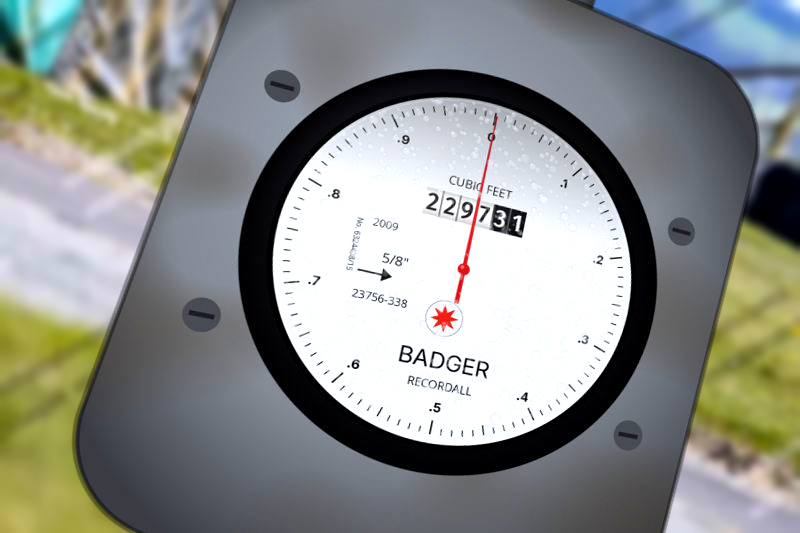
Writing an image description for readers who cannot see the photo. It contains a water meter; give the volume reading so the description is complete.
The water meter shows 229731.00 ft³
